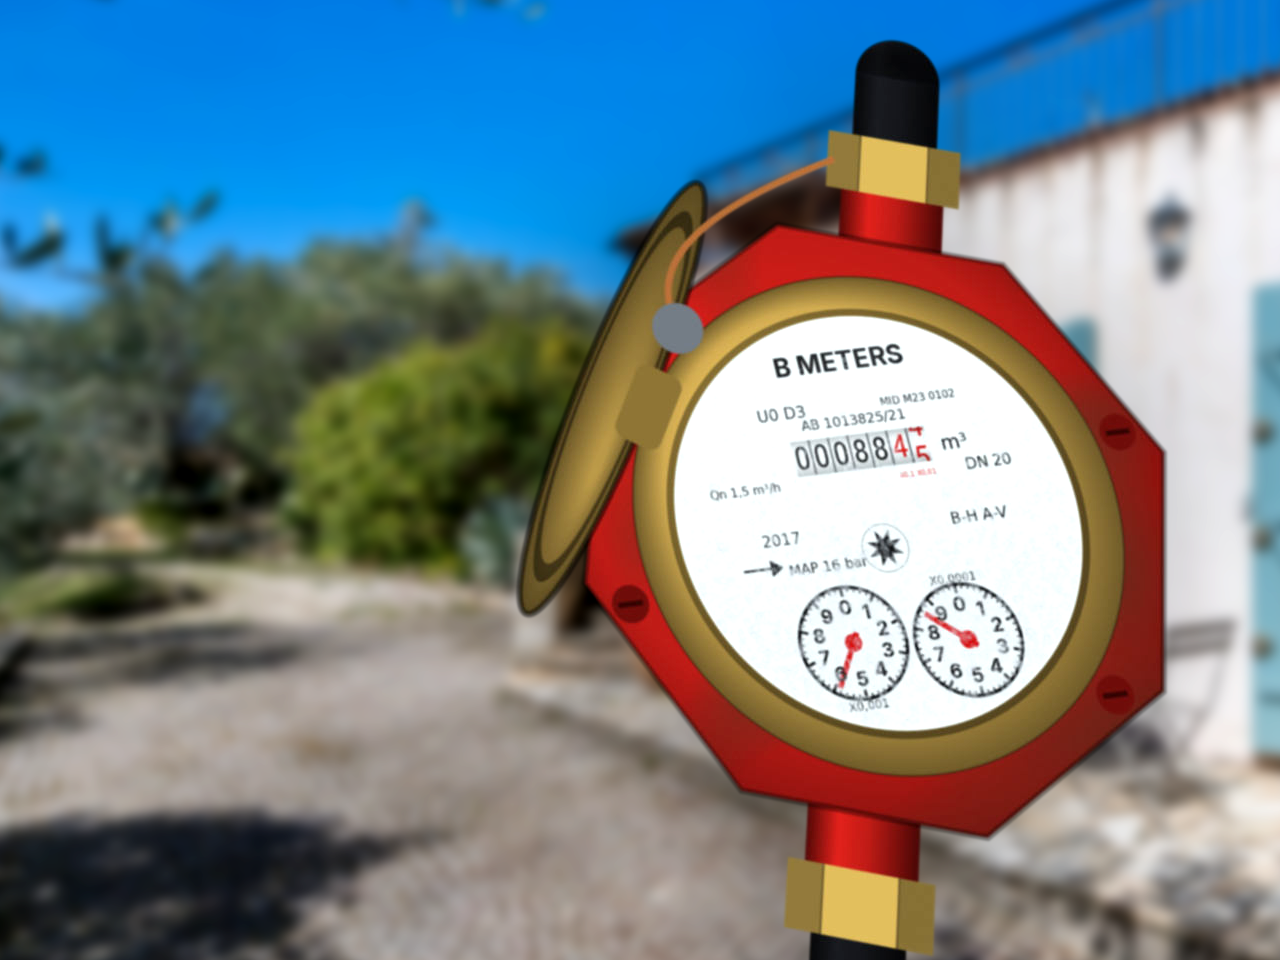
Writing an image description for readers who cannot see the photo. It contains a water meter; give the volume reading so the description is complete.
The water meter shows 88.4458 m³
